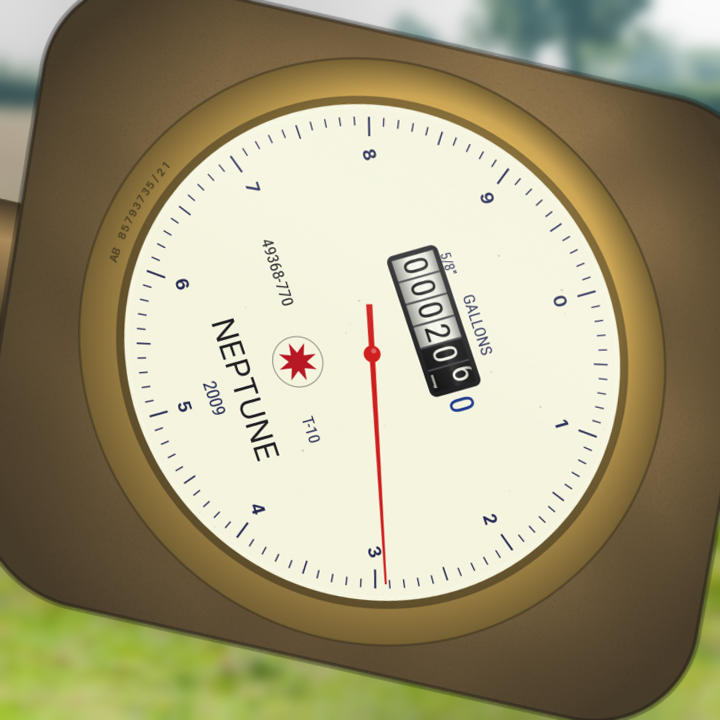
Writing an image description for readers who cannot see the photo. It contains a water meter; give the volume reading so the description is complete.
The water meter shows 2062.9 gal
